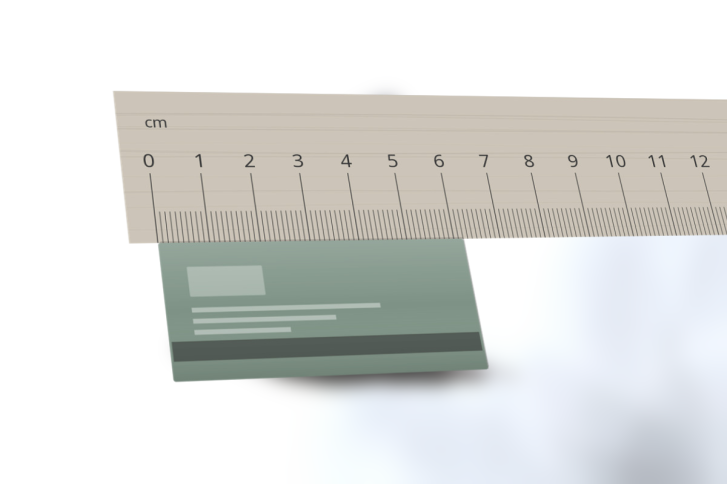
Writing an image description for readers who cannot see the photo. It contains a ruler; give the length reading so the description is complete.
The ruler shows 6.2 cm
